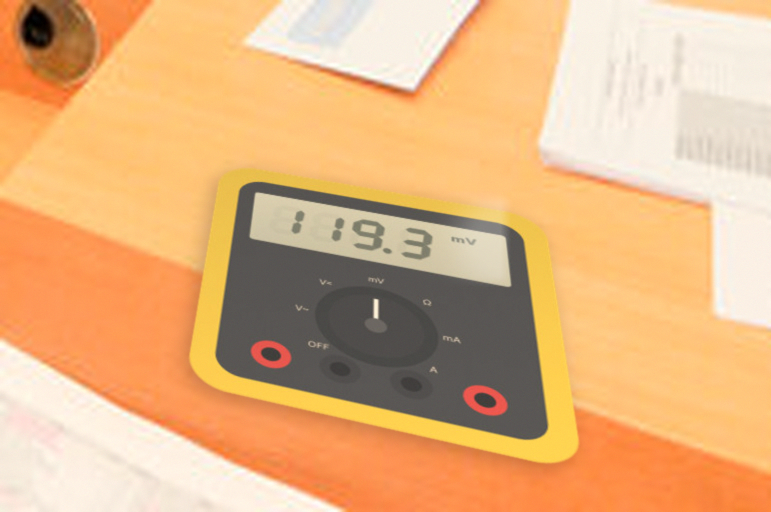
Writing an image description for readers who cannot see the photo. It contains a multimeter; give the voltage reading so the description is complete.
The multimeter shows 119.3 mV
